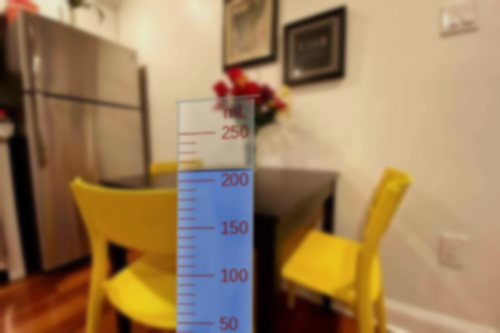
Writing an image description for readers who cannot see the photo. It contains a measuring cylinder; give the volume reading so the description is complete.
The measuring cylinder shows 210 mL
